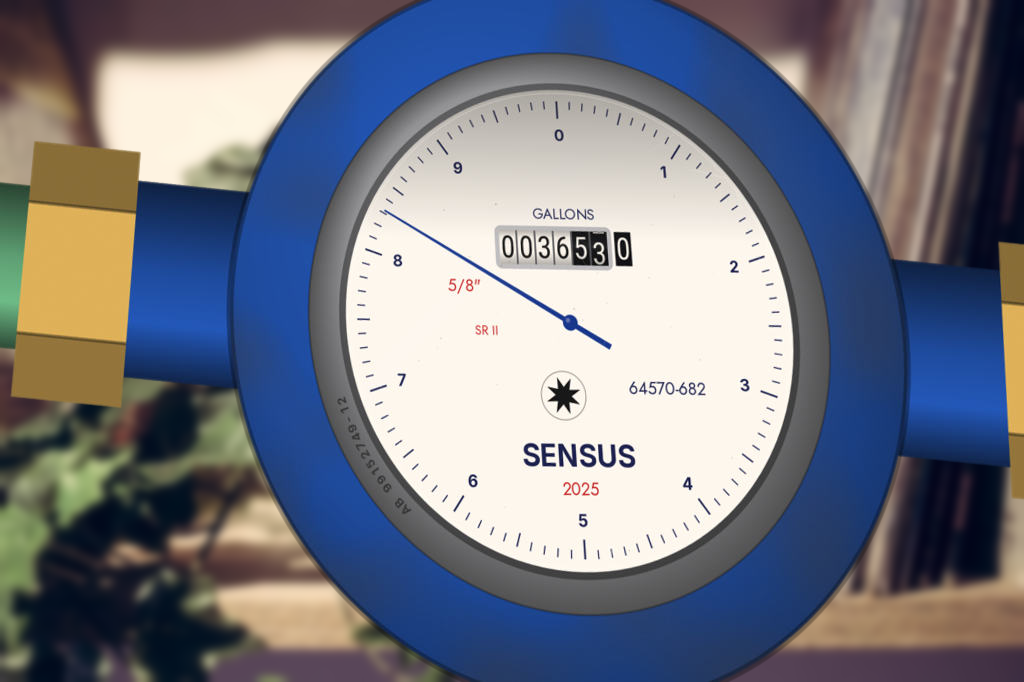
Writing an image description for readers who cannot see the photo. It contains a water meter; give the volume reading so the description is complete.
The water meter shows 36528.3 gal
